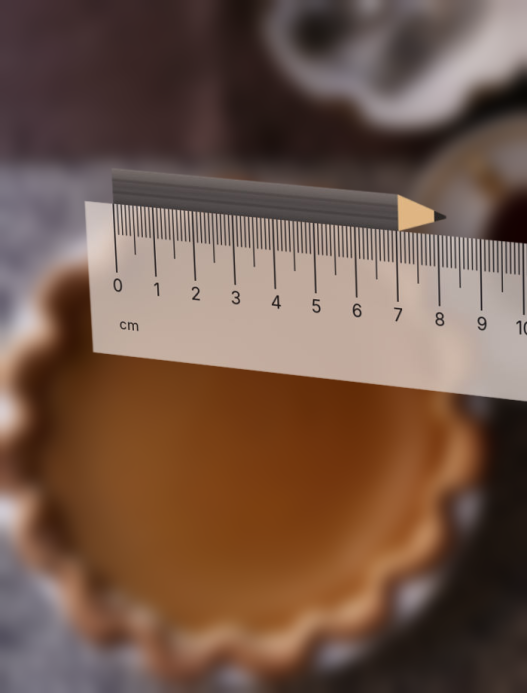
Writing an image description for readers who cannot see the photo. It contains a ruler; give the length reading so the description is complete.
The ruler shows 8.2 cm
